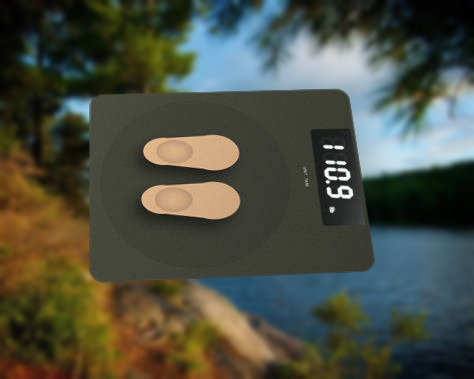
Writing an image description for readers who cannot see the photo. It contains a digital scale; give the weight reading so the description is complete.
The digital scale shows 110.9 lb
